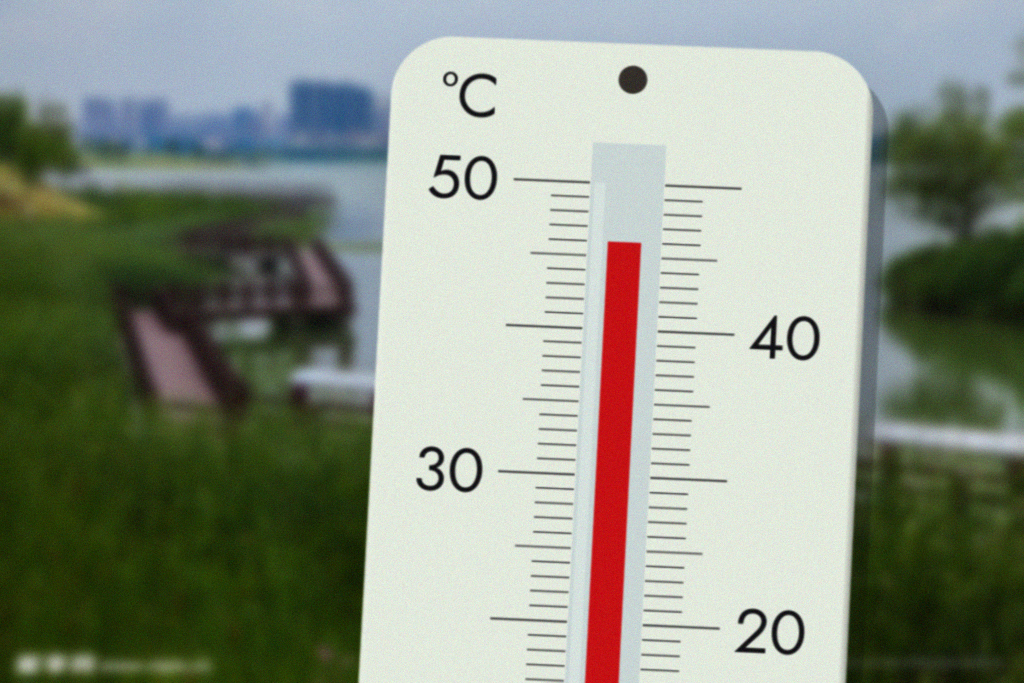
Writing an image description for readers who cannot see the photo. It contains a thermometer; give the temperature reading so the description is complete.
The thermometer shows 46 °C
